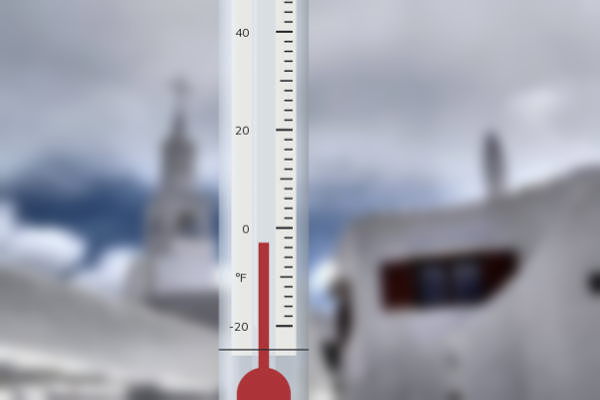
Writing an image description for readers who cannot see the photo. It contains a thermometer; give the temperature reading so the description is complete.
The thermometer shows -3 °F
